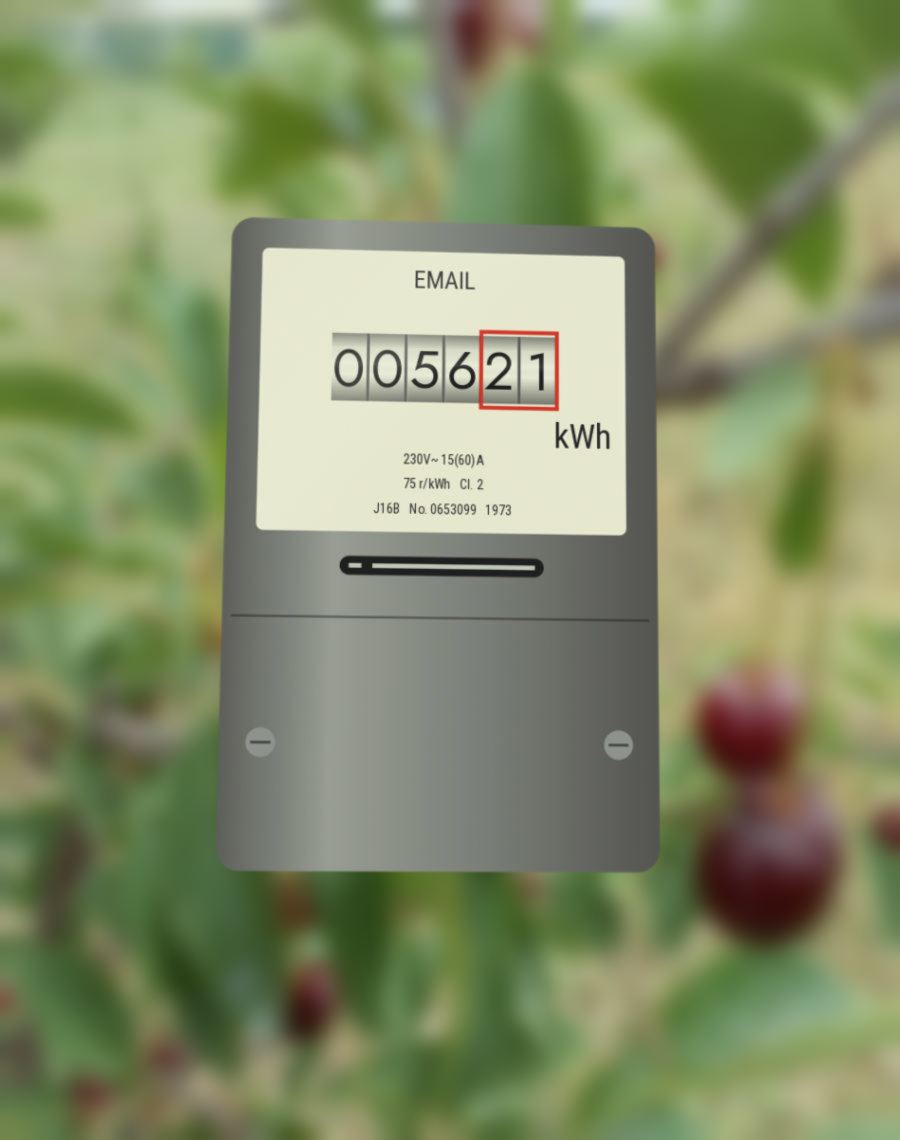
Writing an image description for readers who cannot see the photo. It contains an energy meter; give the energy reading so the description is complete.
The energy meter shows 56.21 kWh
